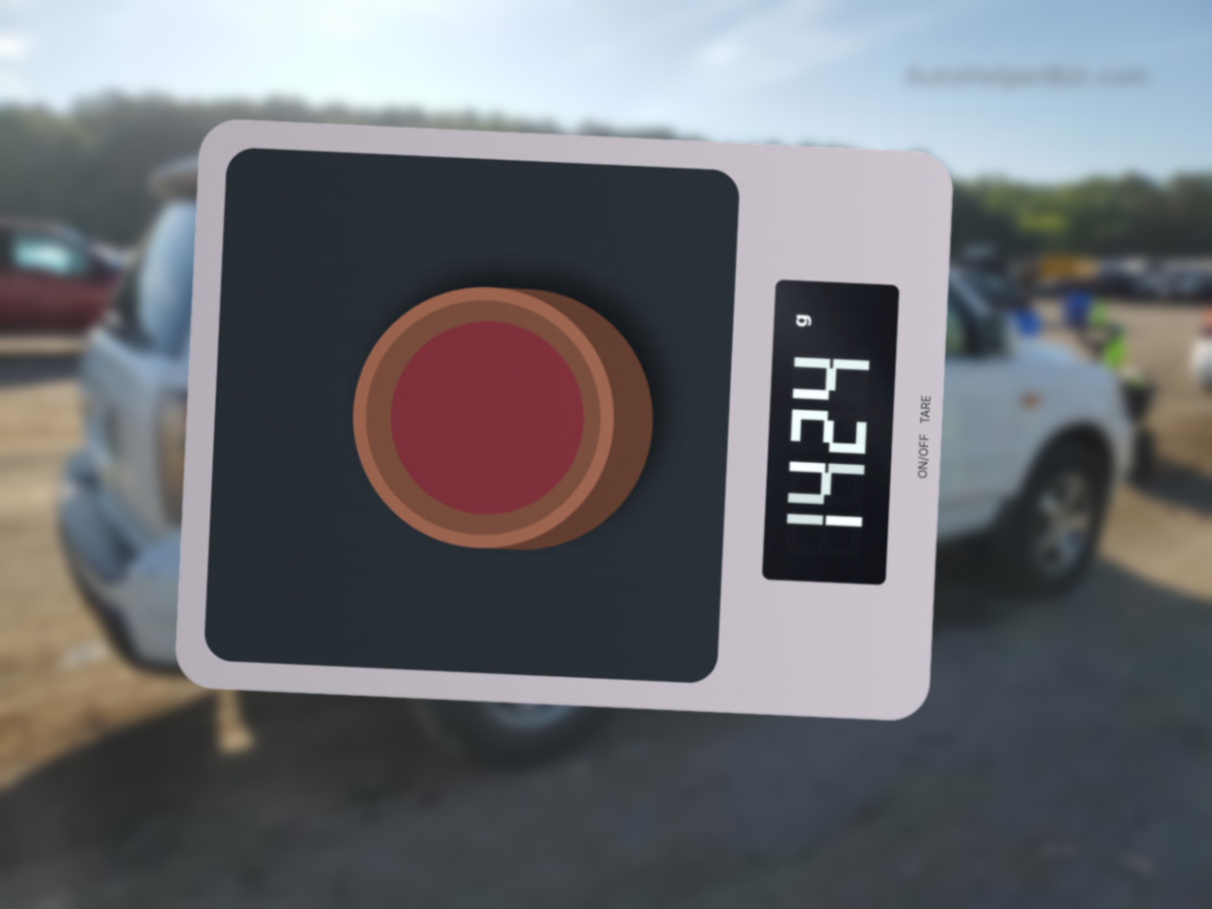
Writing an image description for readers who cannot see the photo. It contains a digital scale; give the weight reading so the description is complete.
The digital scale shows 1424 g
